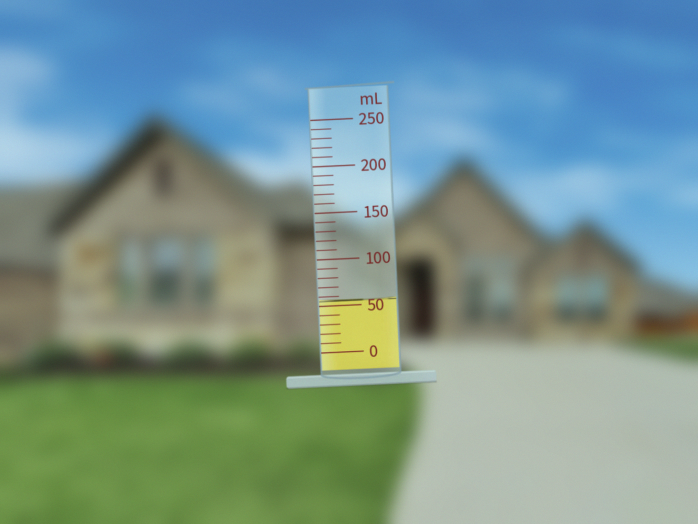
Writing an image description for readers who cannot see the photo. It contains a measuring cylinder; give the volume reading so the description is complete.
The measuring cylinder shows 55 mL
